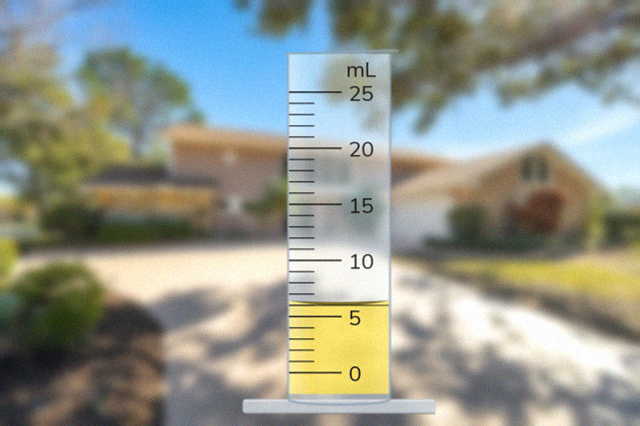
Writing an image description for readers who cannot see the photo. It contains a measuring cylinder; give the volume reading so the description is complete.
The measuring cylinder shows 6 mL
